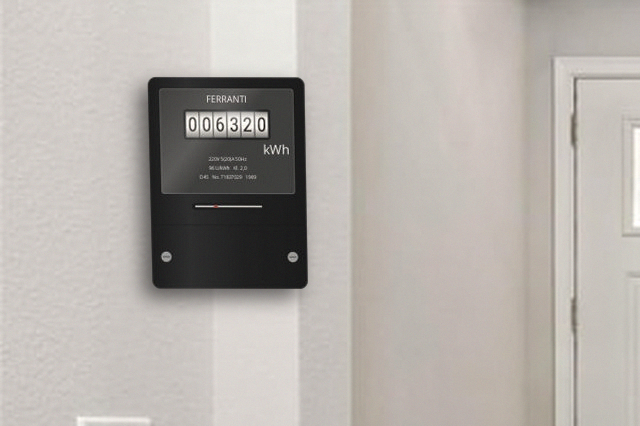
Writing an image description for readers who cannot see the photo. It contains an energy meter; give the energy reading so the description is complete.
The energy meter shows 6320 kWh
